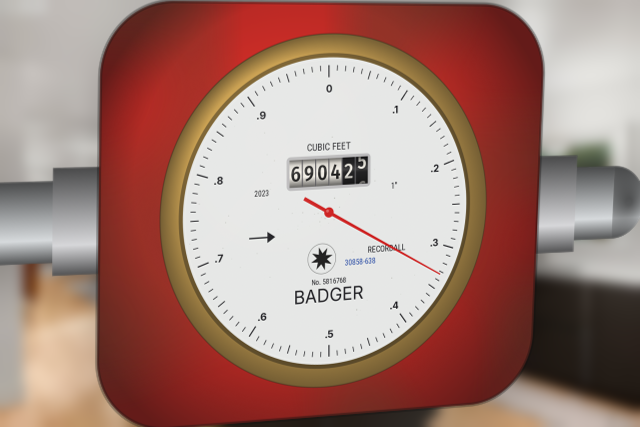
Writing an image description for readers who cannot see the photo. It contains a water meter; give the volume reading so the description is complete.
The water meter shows 690425.33 ft³
